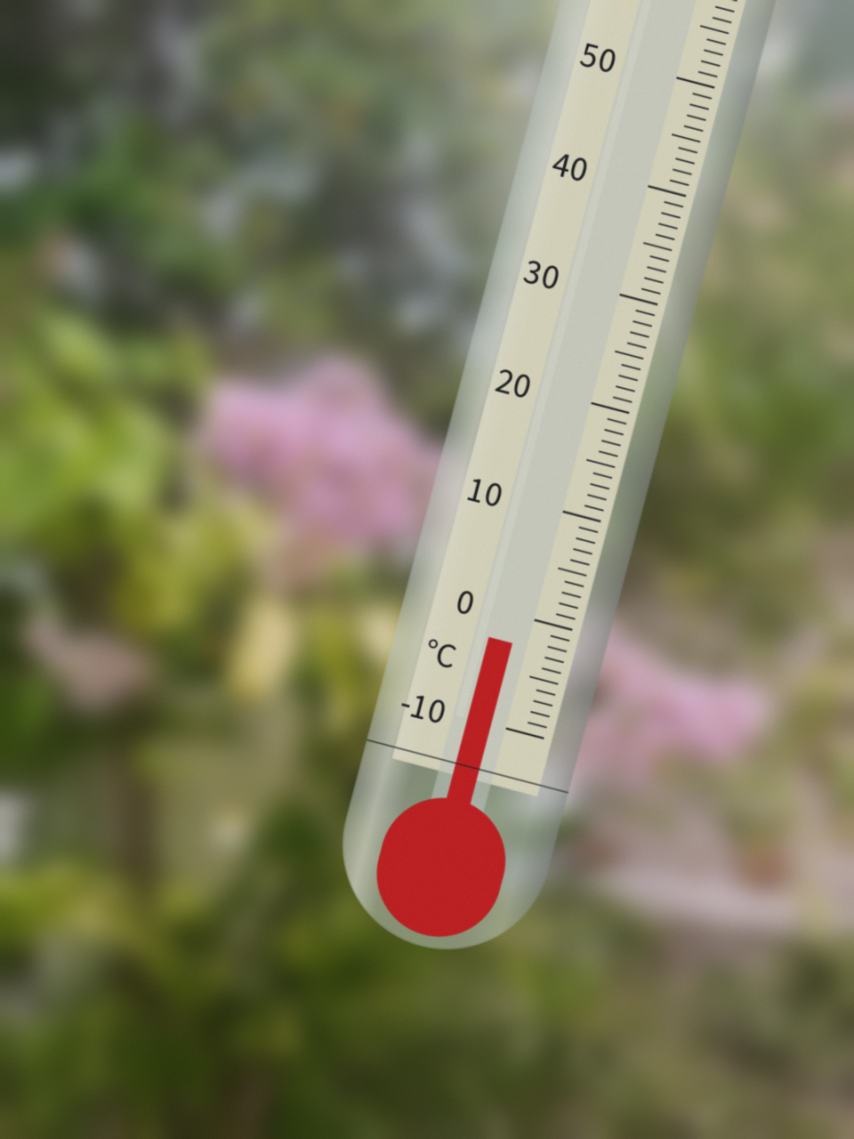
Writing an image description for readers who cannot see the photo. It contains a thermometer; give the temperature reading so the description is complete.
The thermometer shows -2.5 °C
